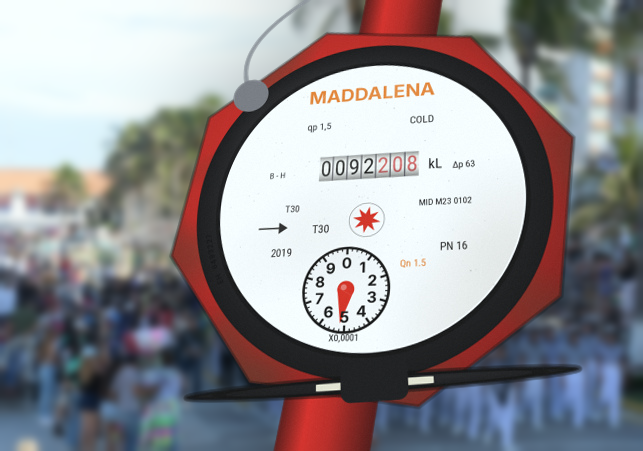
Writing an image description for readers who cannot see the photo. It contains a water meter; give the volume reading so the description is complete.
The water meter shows 92.2085 kL
